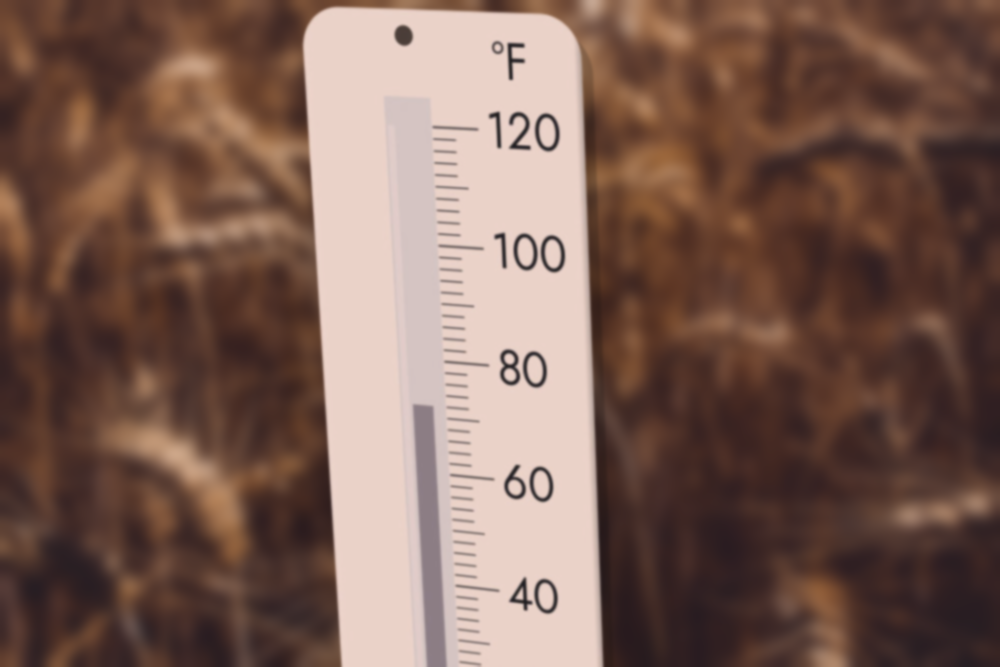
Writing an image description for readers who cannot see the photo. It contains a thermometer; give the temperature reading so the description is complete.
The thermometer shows 72 °F
